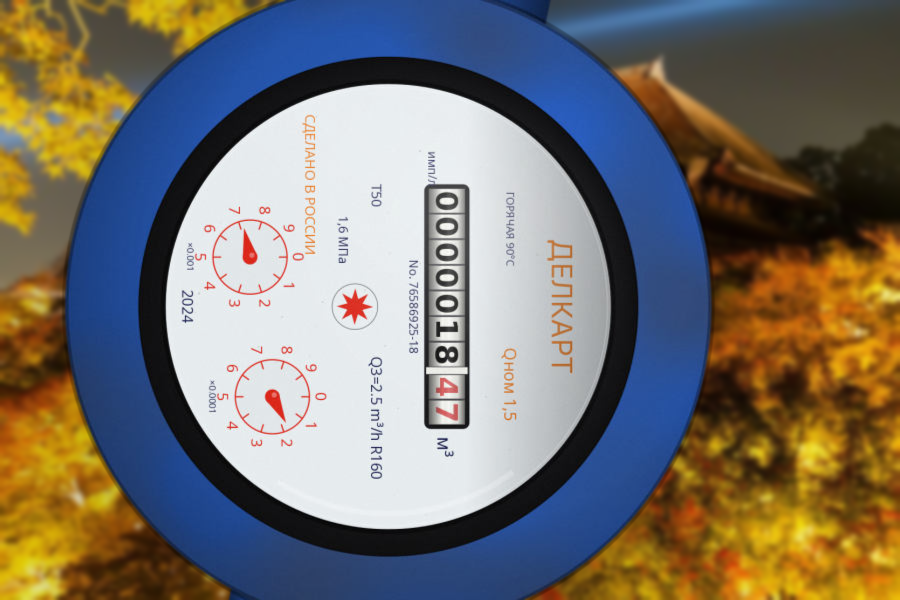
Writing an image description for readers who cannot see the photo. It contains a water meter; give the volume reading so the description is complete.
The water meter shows 18.4771 m³
